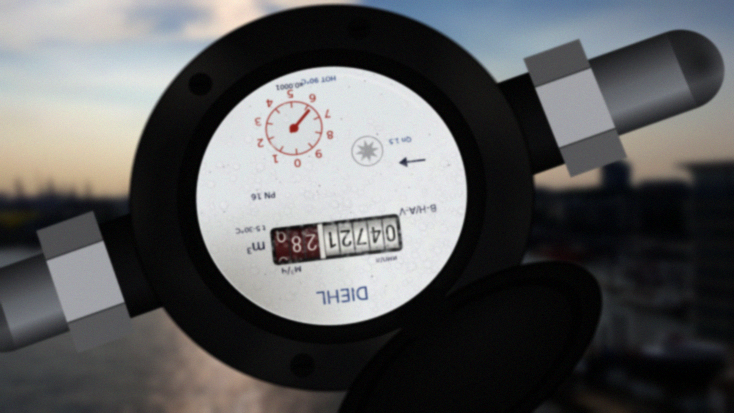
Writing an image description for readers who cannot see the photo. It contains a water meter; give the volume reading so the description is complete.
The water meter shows 4721.2886 m³
